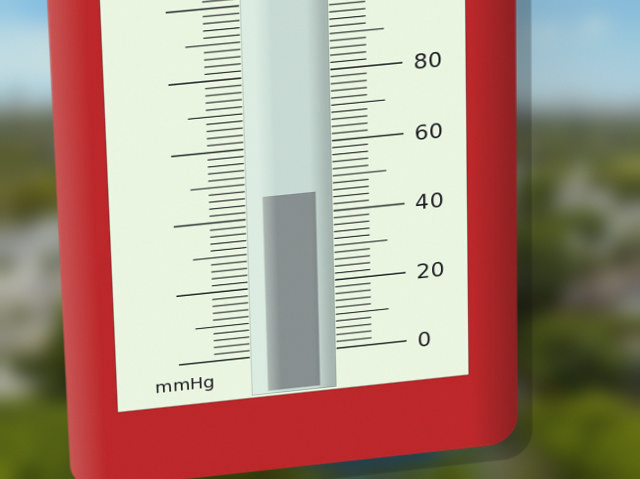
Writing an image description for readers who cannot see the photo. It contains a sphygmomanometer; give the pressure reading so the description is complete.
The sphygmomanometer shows 46 mmHg
